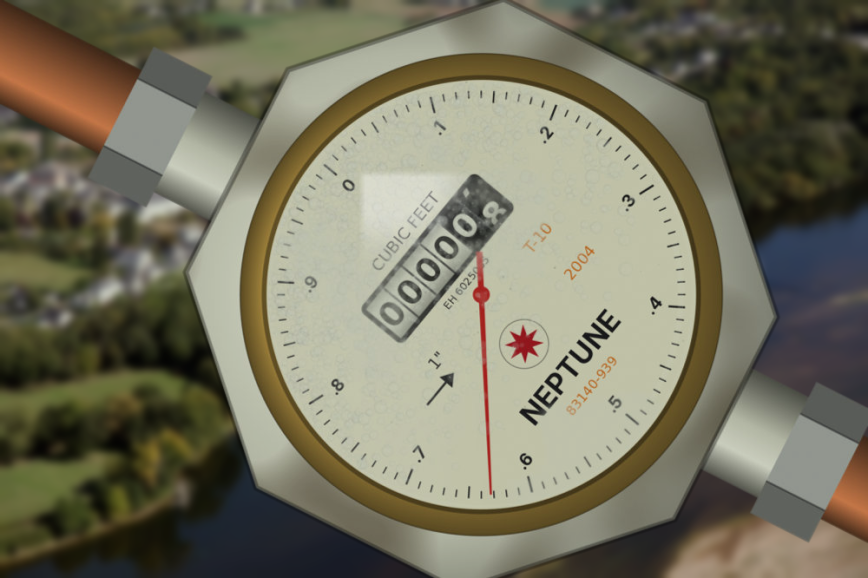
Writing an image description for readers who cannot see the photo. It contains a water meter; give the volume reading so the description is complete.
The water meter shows 7.63 ft³
